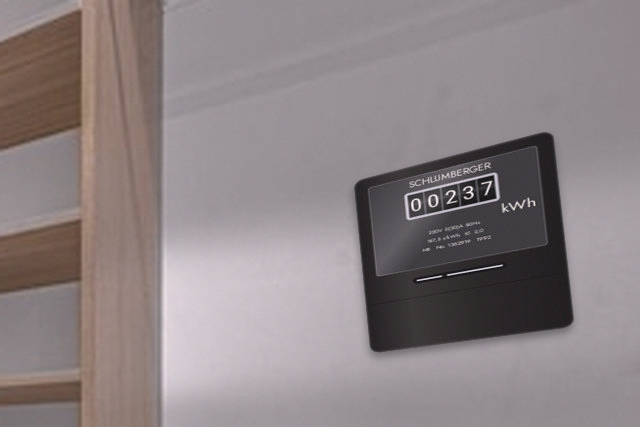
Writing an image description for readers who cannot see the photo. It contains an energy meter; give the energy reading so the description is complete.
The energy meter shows 237 kWh
